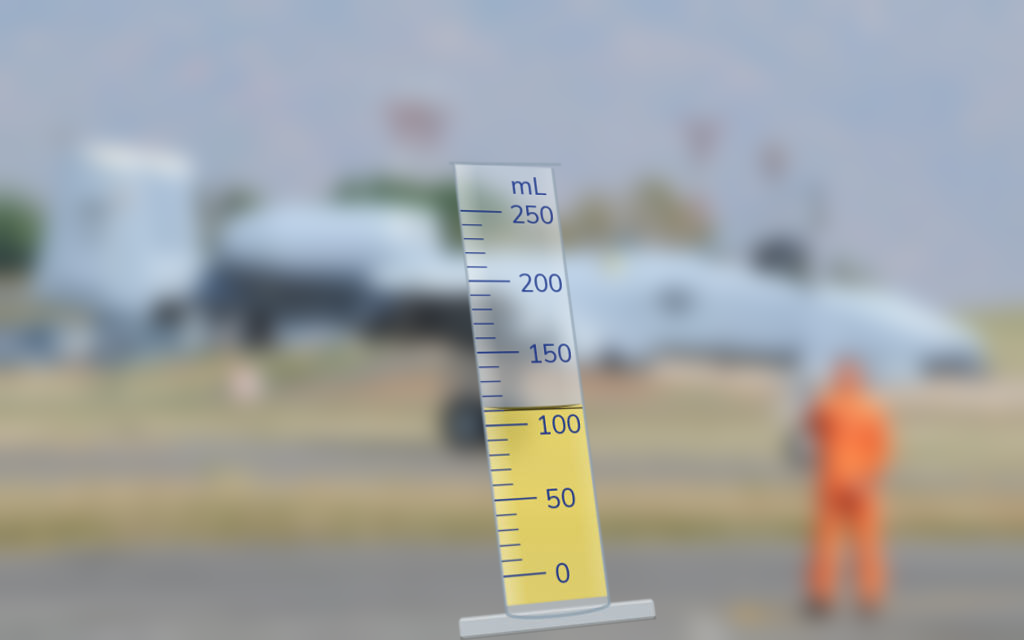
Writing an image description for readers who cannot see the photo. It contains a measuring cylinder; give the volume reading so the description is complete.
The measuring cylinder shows 110 mL
